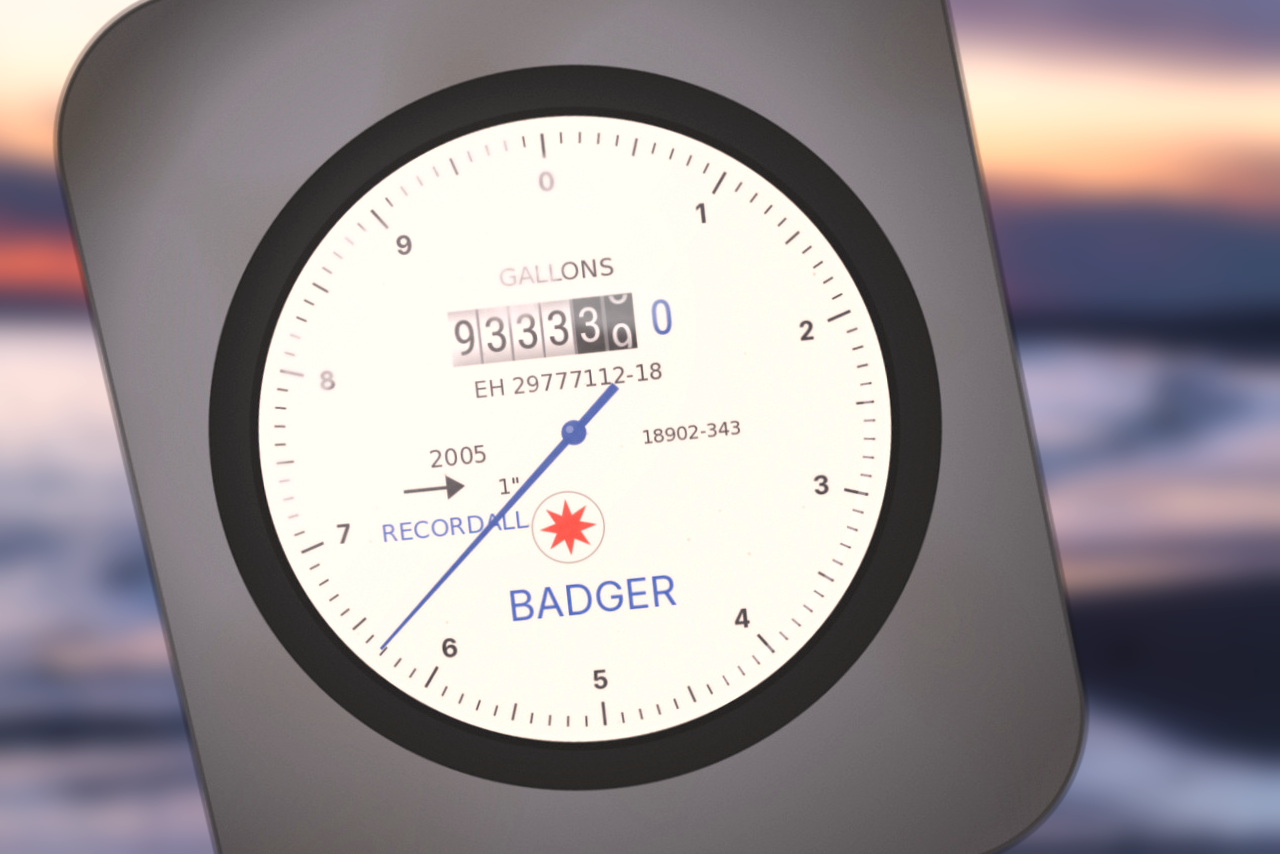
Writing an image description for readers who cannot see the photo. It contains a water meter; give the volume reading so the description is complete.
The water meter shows 9333386.3 gal
